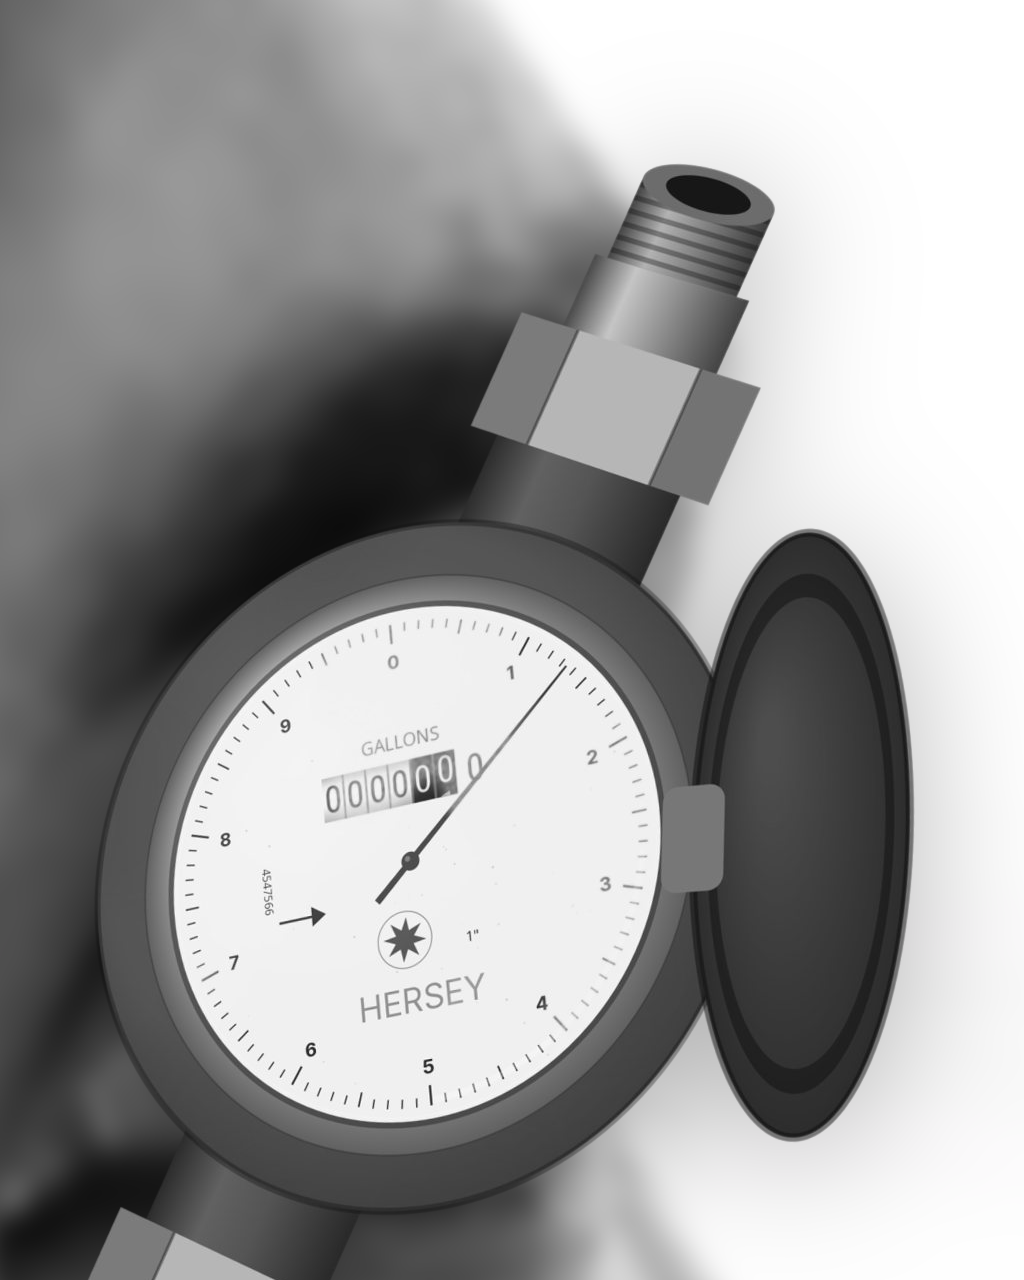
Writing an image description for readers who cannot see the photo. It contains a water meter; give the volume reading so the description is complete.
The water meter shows 1.3 gal
